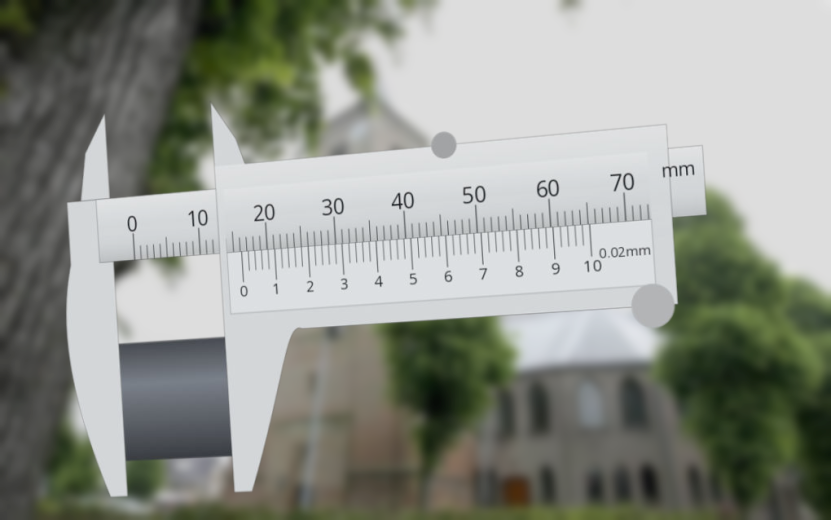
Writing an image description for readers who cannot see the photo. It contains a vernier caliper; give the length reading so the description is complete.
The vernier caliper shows 16.2 mm
